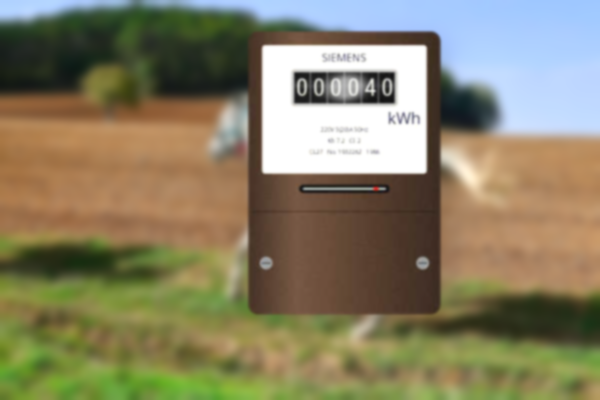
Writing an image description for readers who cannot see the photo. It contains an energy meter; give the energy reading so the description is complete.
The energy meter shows 40 kWh
